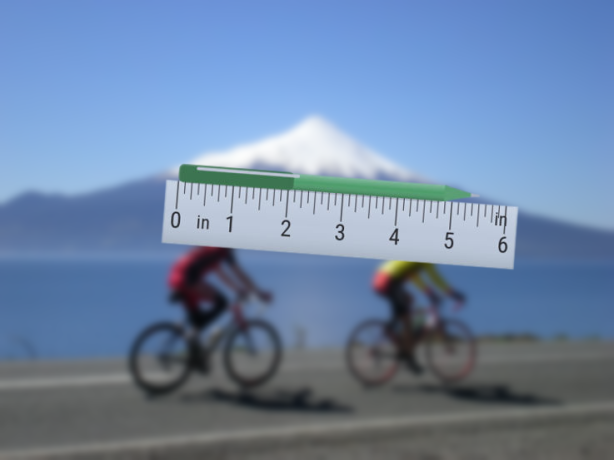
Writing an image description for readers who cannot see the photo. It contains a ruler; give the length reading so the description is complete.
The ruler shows 5.5 in
